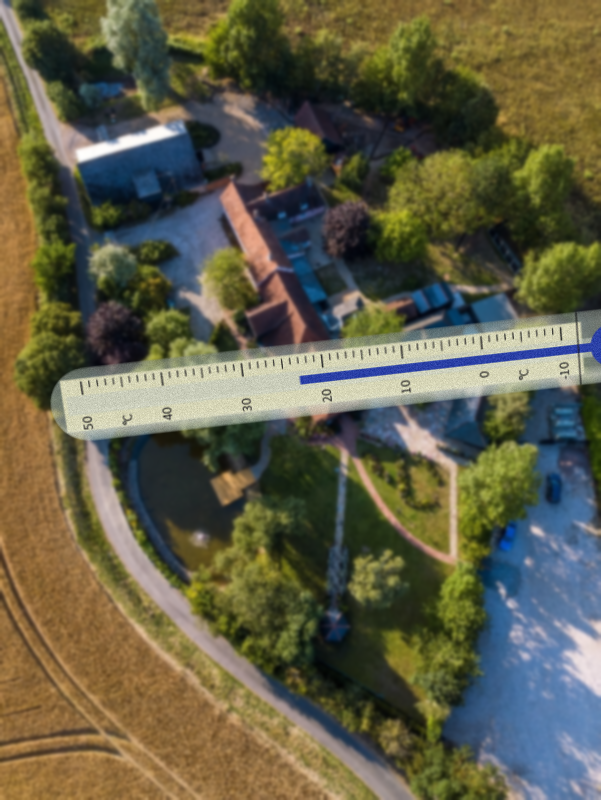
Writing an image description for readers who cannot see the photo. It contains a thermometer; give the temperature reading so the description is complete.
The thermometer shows 23 °C
